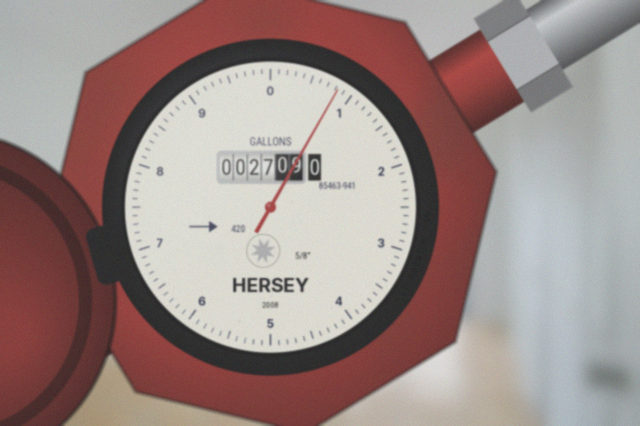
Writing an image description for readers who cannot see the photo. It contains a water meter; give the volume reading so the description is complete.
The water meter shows 27090.8 gal
